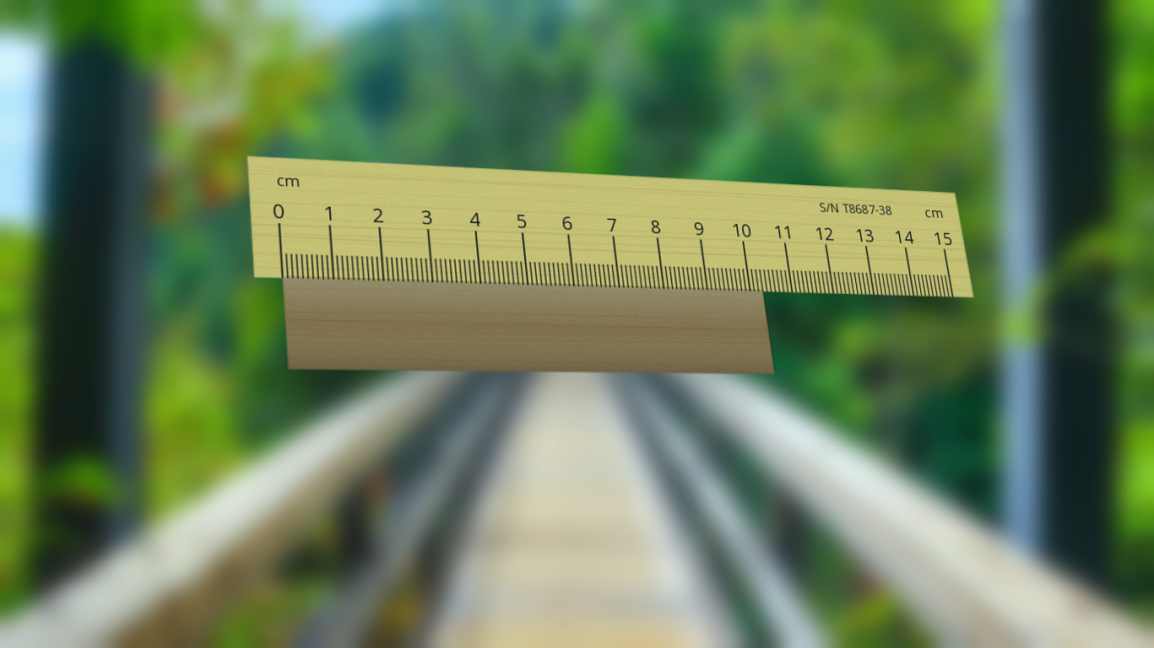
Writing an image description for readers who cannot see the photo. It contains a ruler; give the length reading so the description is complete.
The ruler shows 10.3 cm
